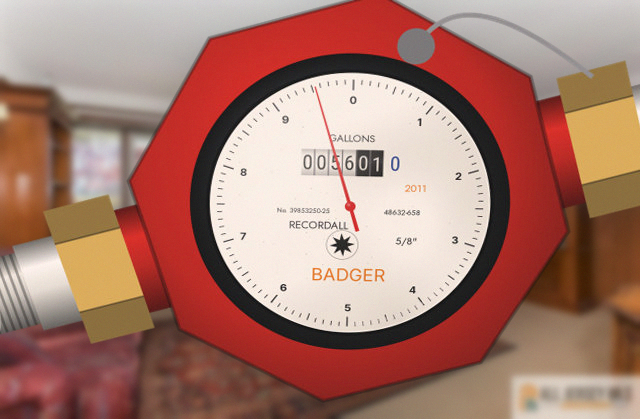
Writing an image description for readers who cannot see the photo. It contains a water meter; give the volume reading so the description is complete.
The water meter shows 56009.5 gal
